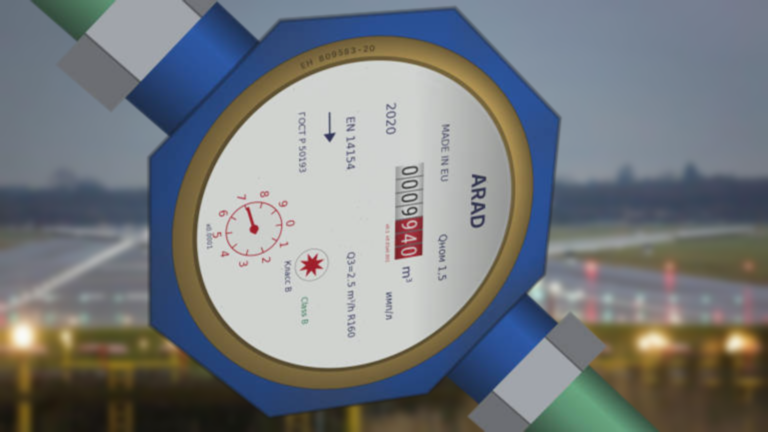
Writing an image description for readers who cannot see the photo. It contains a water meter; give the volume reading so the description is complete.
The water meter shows 9.9407 m³
